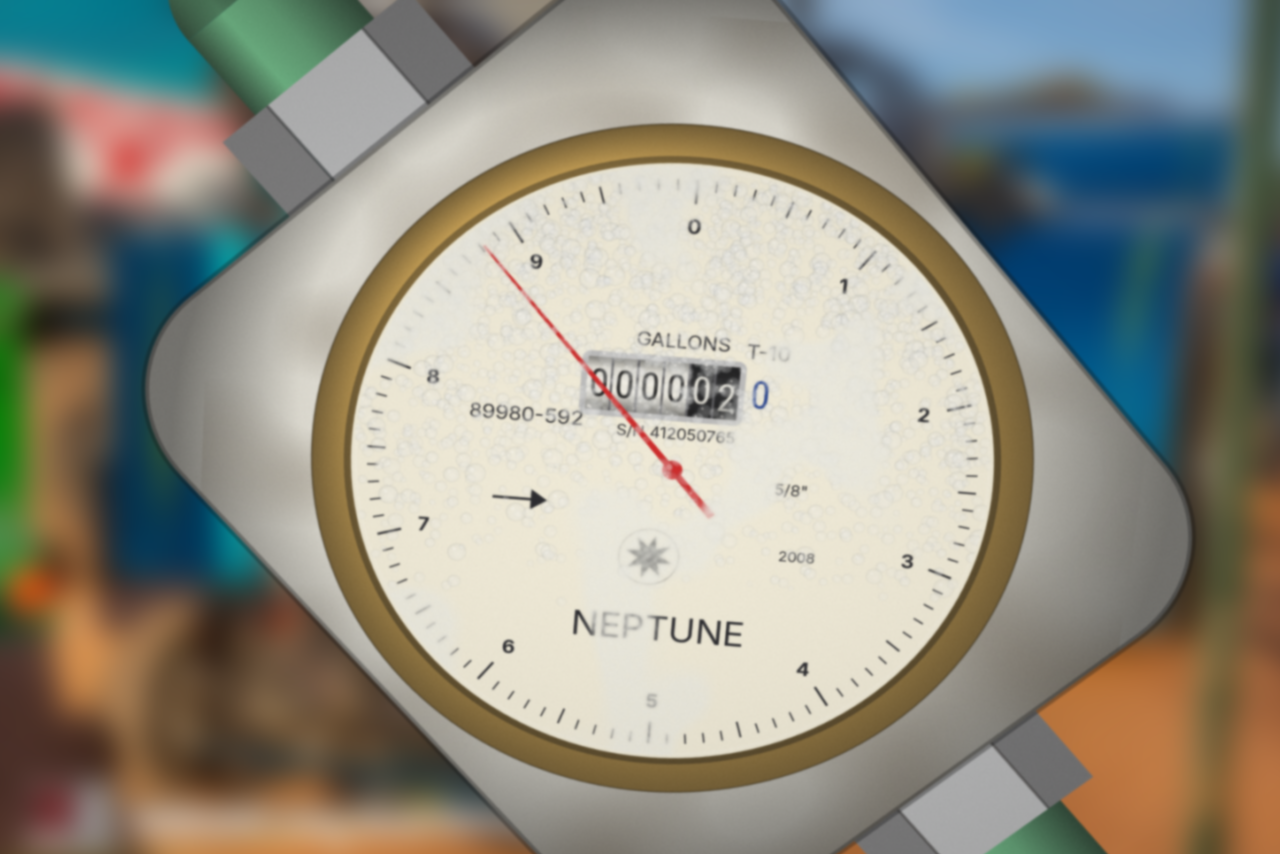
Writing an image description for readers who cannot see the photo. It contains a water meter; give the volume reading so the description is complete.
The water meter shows 18.8 gal
